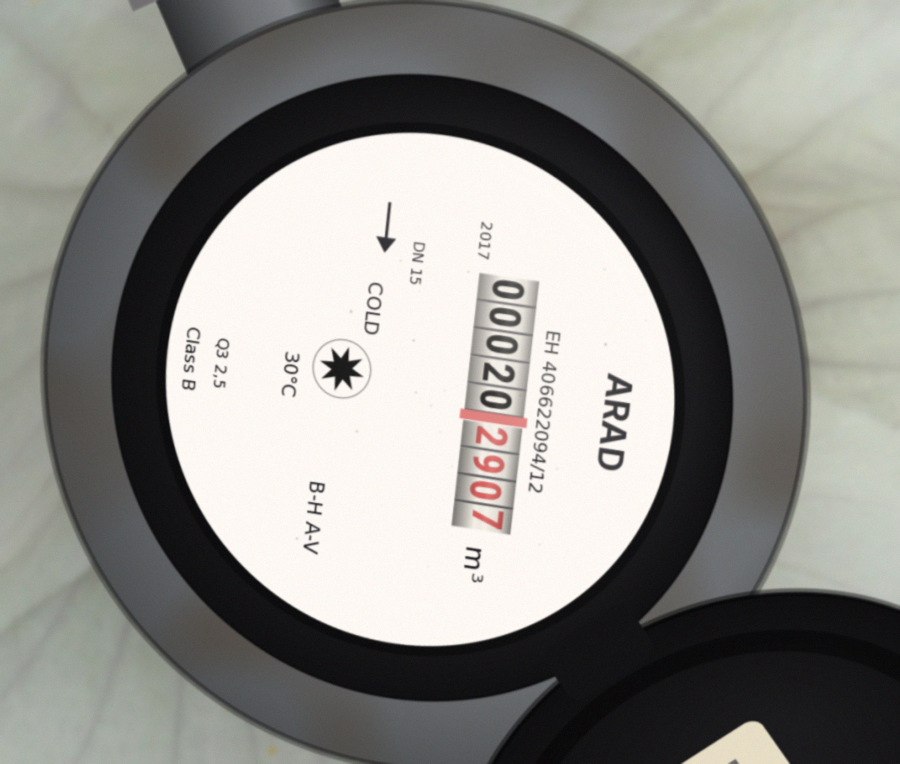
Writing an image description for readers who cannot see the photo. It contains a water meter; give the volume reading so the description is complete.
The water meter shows 20.2907 m³
